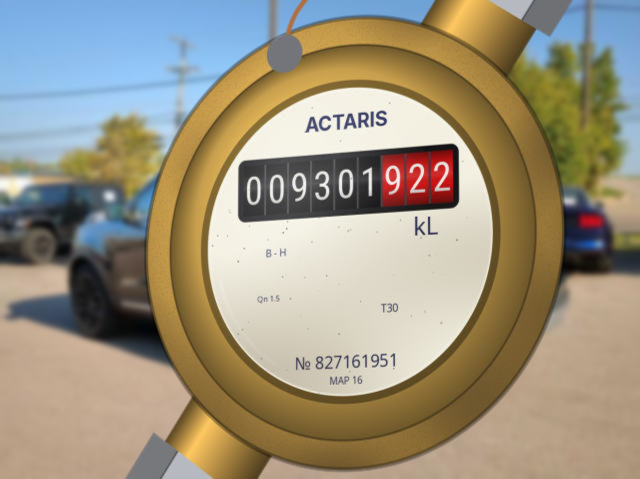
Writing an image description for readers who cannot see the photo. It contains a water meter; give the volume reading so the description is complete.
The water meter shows 9301.922 kL
